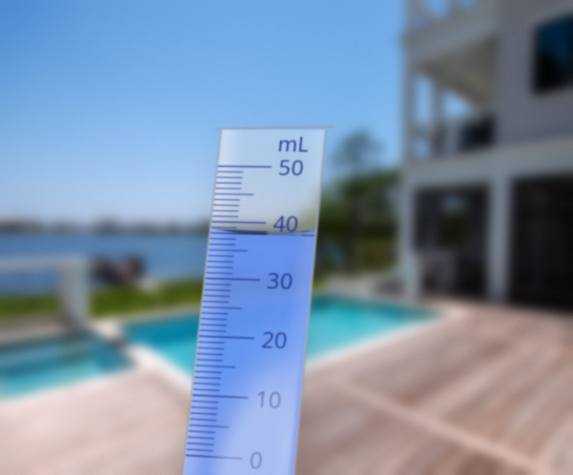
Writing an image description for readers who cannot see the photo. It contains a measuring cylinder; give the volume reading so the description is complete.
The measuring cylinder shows 38 mL
